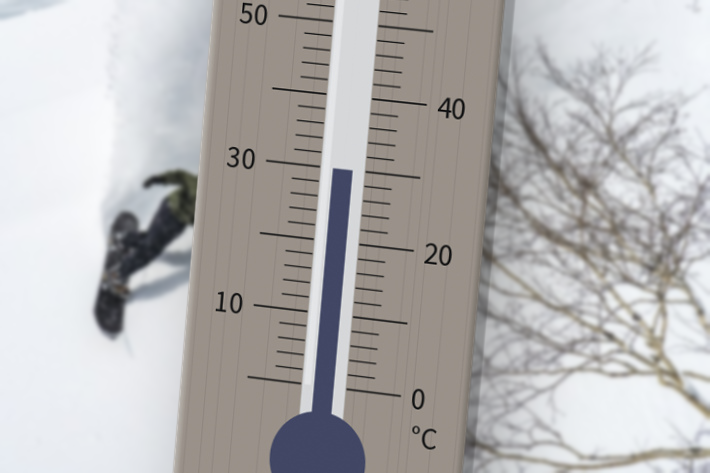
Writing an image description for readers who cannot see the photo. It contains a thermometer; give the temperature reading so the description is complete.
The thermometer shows 30 °C
